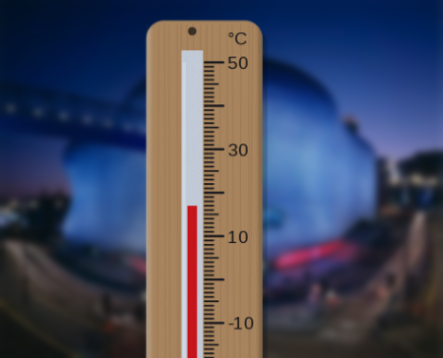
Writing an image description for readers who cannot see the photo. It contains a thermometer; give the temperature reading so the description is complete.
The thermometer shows 17 °C
